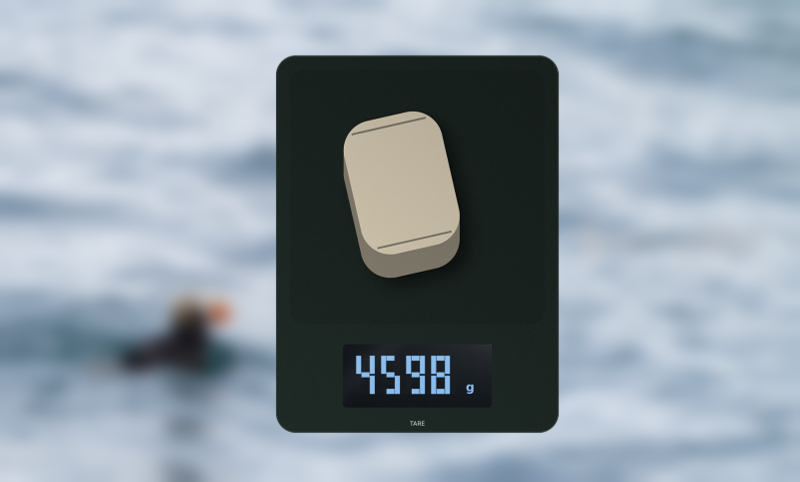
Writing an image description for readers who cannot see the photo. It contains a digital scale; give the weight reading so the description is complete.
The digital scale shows 4598 g
